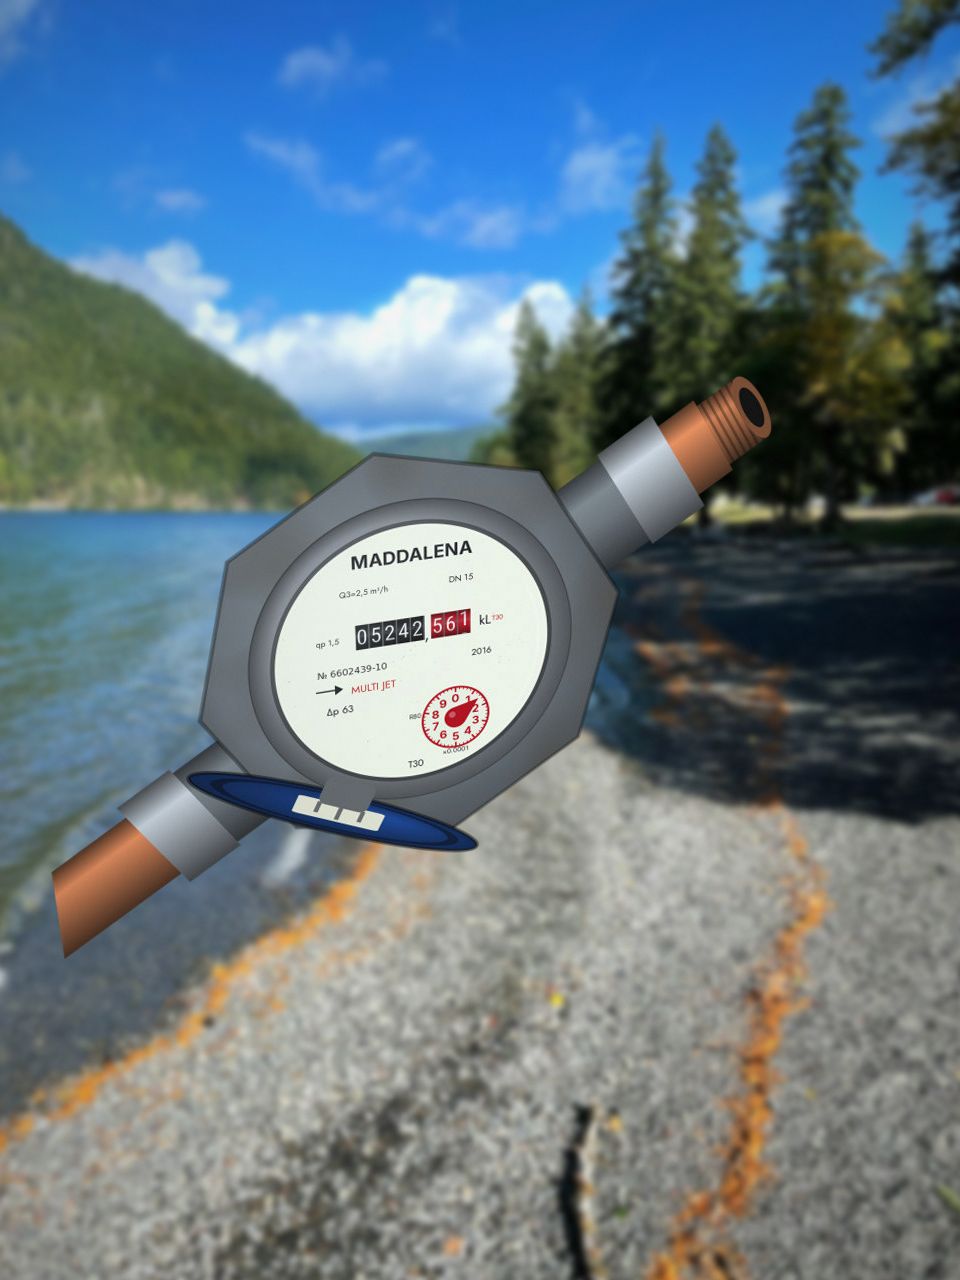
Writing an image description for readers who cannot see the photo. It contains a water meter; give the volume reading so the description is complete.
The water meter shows 5242.5611 kL
